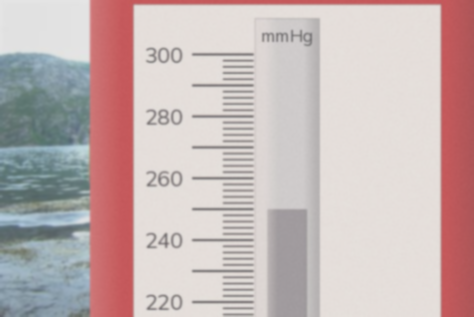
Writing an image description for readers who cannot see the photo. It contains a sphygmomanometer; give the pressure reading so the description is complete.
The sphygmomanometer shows 250 mmHg
